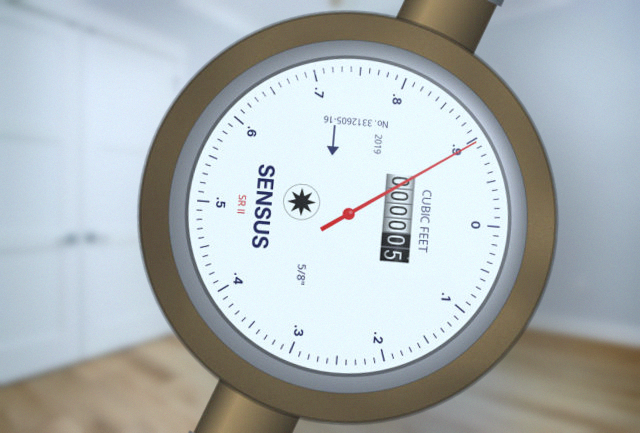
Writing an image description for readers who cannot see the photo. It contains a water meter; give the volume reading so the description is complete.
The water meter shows 4.90 ft³
